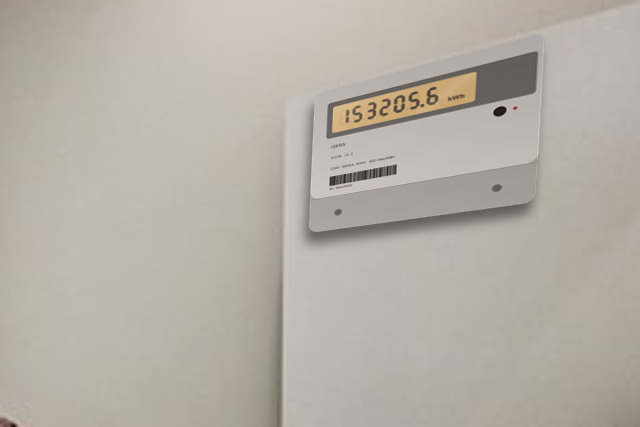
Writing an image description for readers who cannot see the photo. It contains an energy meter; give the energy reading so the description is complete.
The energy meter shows 153205.6 kWh
